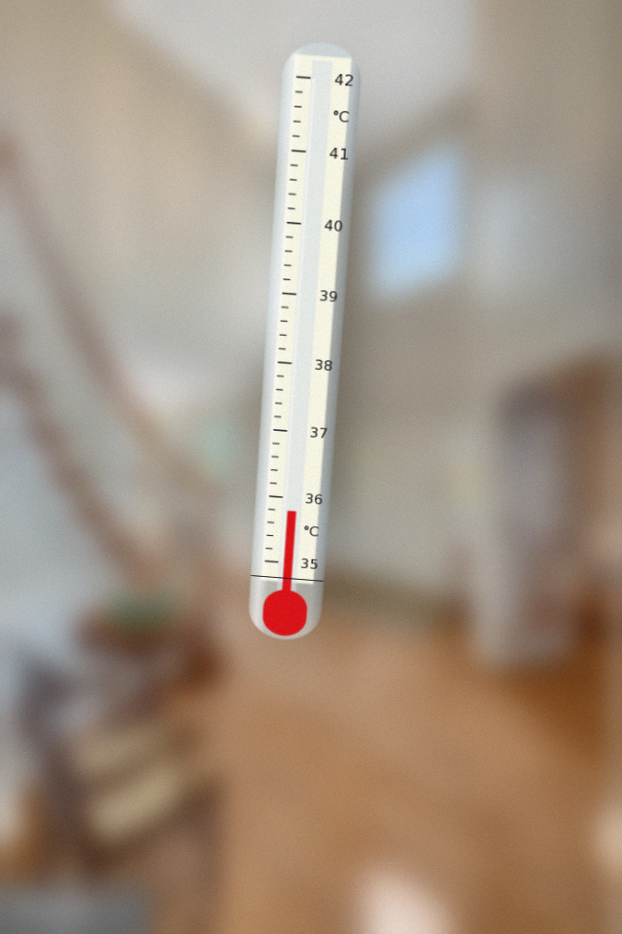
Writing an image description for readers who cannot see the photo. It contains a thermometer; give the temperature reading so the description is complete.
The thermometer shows 35.8 °C
